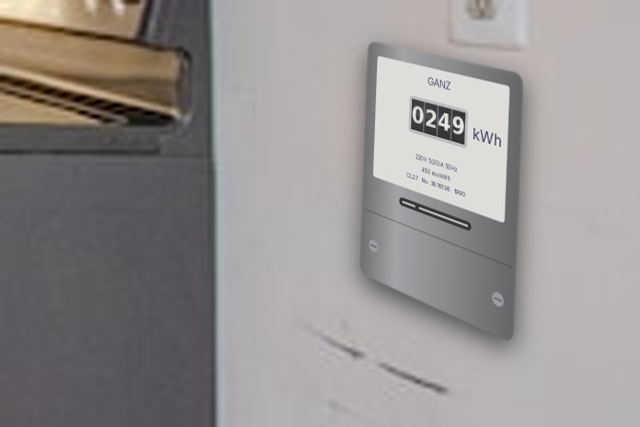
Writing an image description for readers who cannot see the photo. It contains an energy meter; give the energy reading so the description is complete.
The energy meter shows 249 kWh
